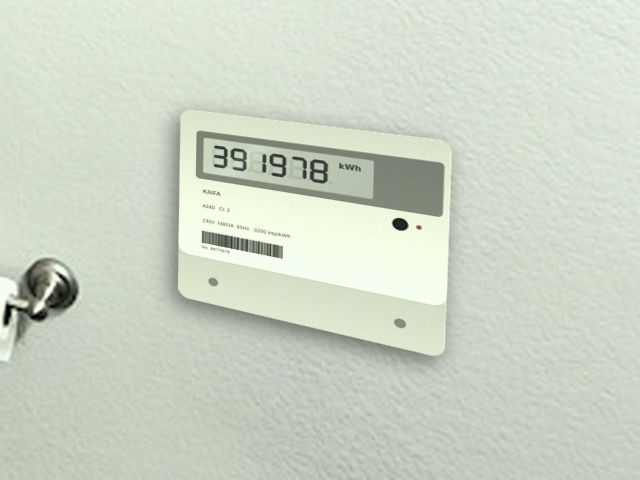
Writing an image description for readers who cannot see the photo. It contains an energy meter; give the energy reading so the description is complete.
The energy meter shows 391978 kWh
